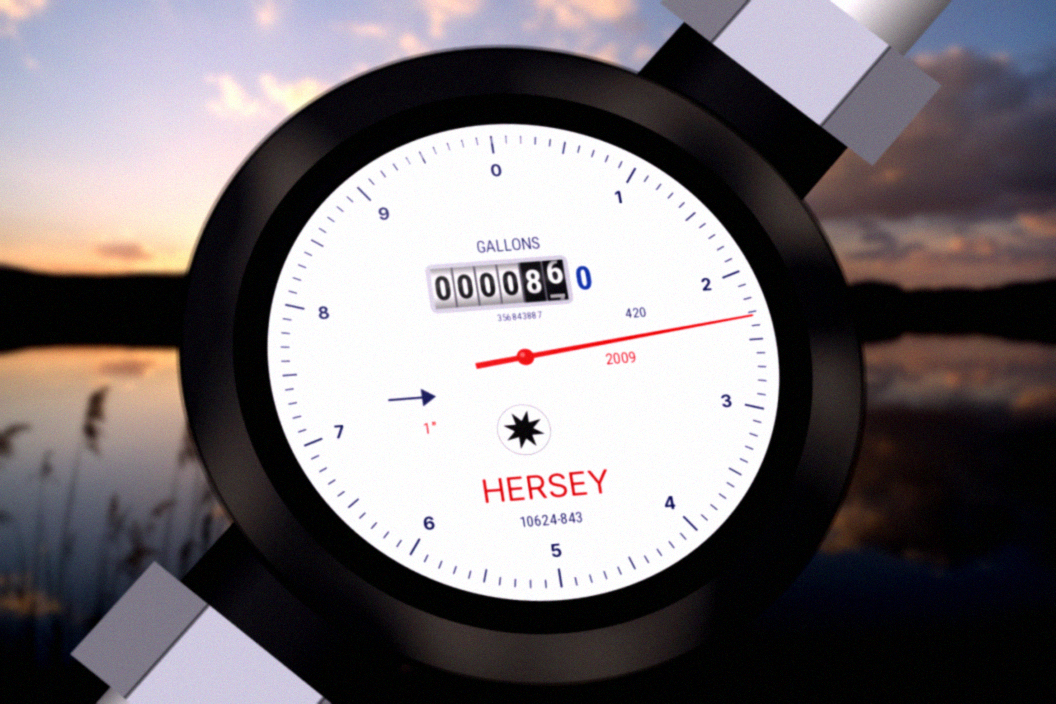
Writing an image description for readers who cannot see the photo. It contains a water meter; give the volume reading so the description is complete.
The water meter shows 862.3 gal
